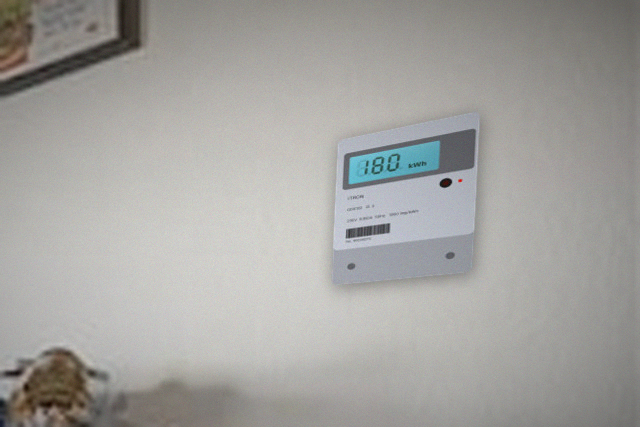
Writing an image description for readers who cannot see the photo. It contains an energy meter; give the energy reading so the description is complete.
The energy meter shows 180 kWh
